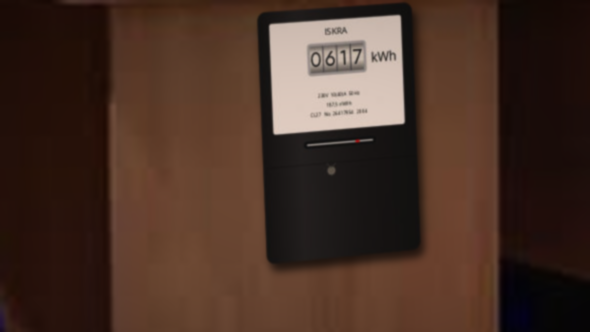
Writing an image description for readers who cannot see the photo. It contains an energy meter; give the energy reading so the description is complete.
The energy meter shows 617 kWh
